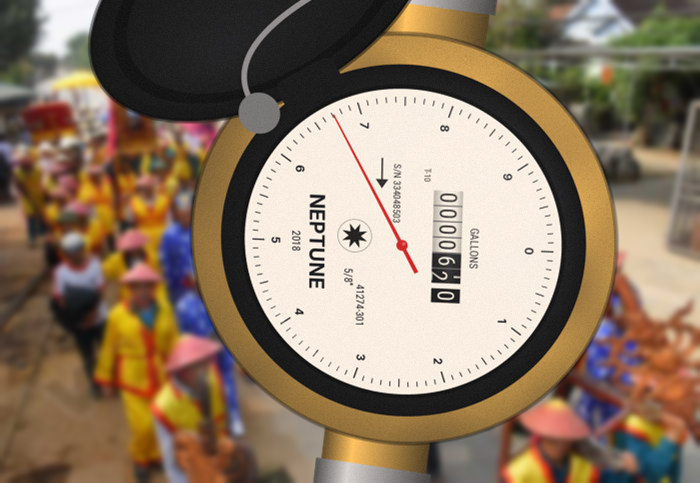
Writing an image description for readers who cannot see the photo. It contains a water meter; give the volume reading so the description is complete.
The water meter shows 616.7 gal
